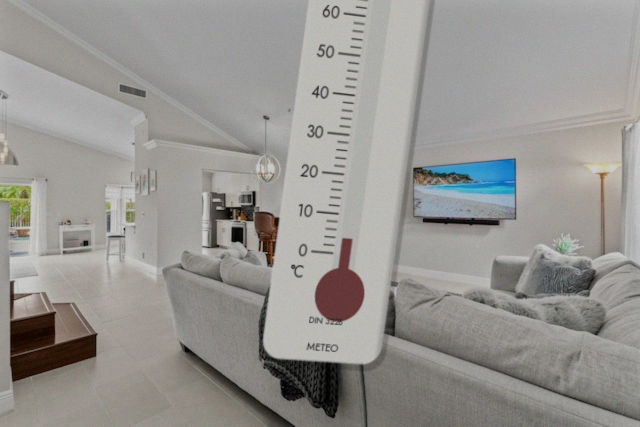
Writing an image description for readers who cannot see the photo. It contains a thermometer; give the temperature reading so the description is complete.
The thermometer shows 4 °C
